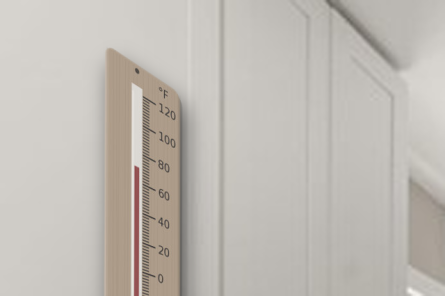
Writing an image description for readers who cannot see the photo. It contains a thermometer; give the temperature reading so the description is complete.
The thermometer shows 70 °F
